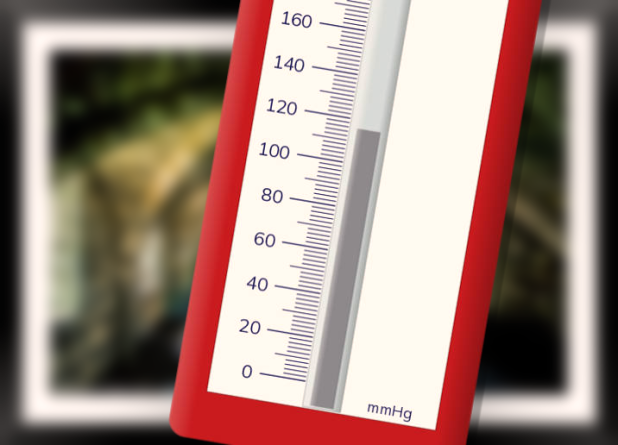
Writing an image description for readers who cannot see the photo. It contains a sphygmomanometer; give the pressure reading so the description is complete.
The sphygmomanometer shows 116 mmHg
